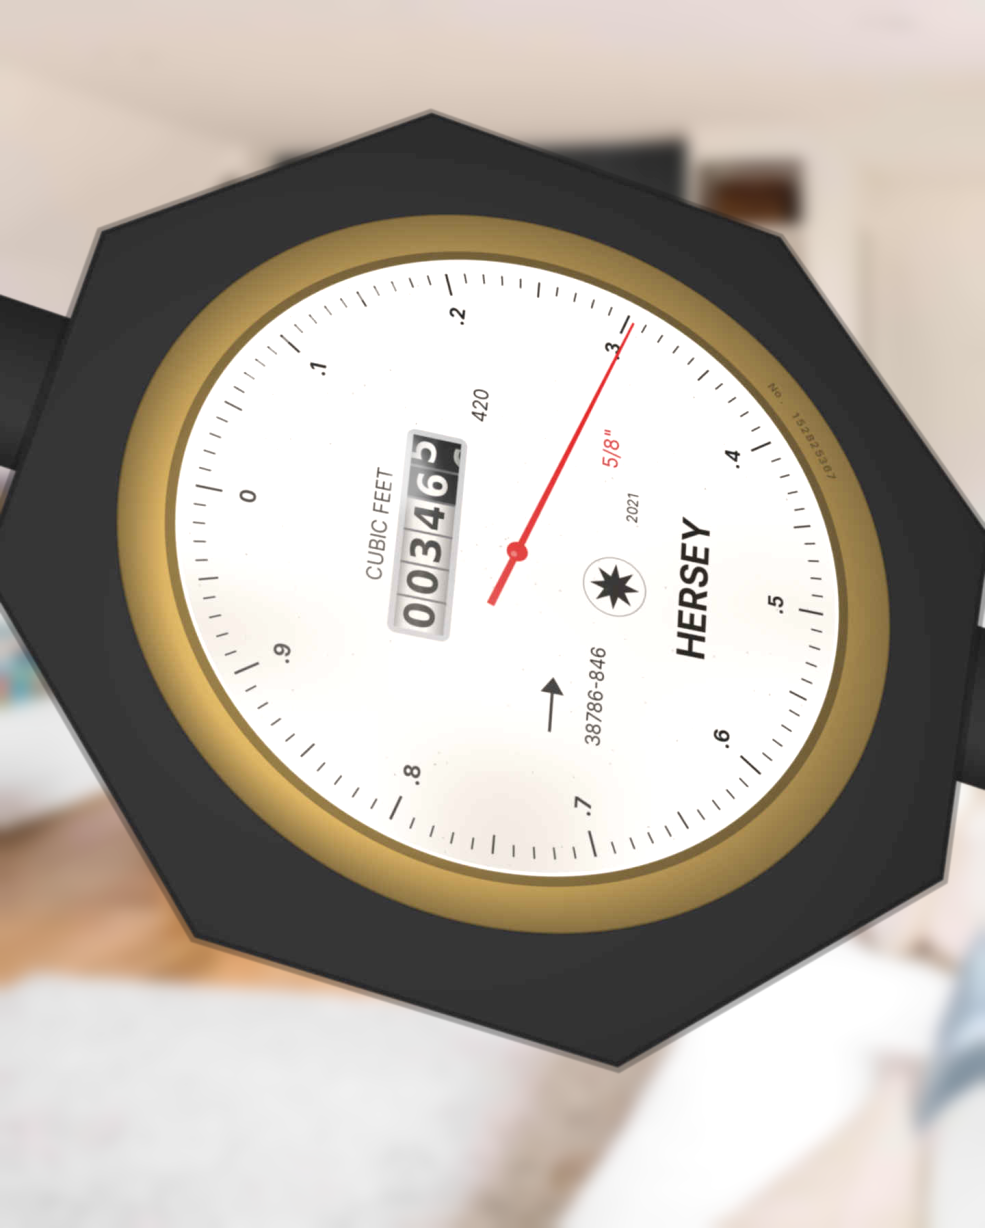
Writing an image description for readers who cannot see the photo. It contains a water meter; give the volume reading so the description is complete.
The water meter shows 3465.30 ft³
